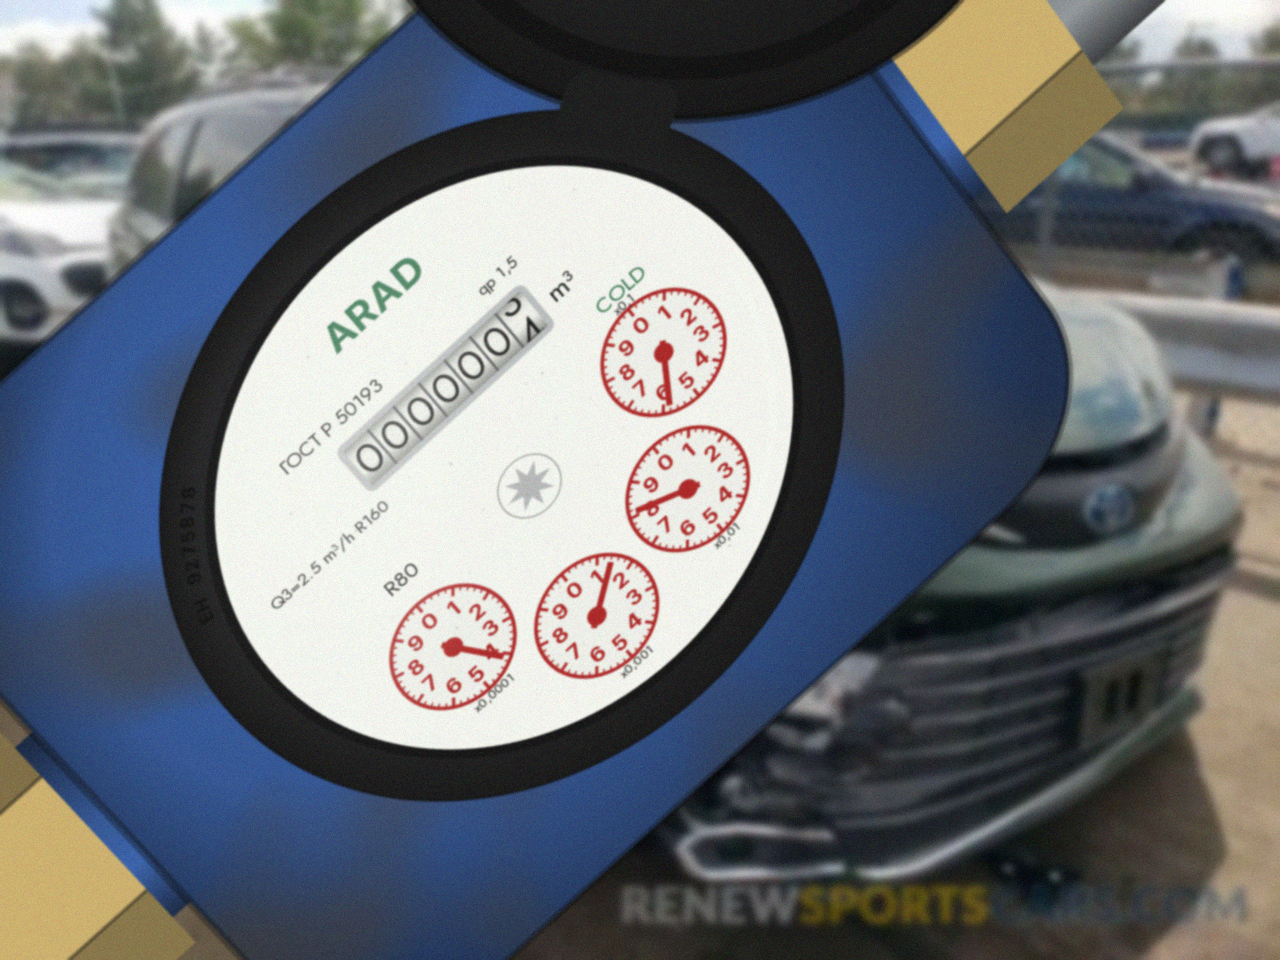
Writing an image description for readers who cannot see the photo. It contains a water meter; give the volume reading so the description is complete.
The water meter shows 3.5814 m³
